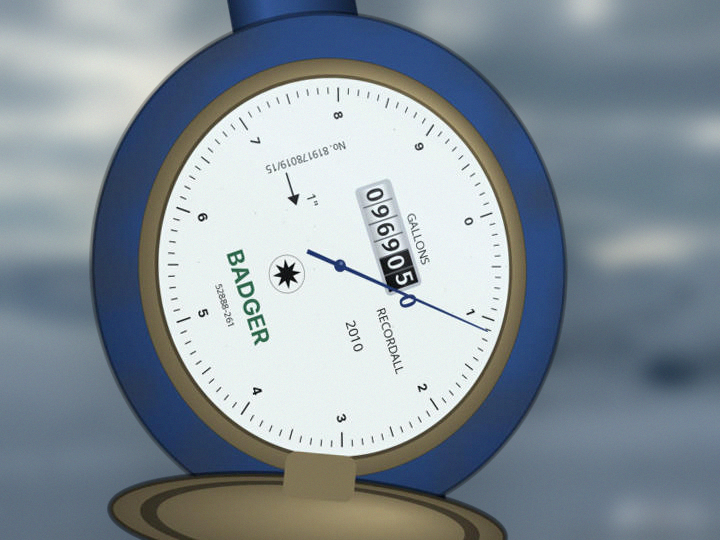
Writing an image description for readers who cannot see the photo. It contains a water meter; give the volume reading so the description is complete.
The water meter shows 969051.1 gal
